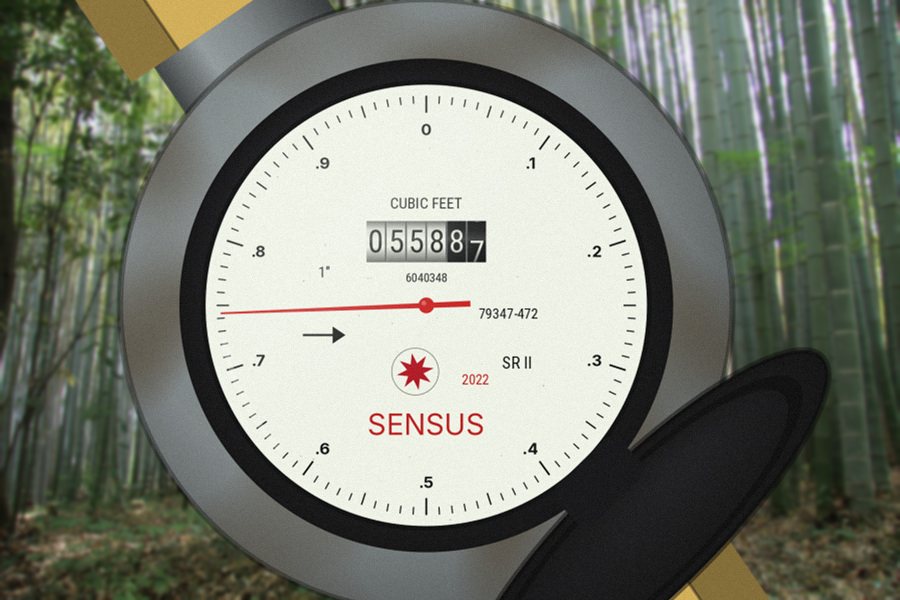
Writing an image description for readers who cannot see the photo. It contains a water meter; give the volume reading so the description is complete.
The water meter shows 55886.74 ft³
